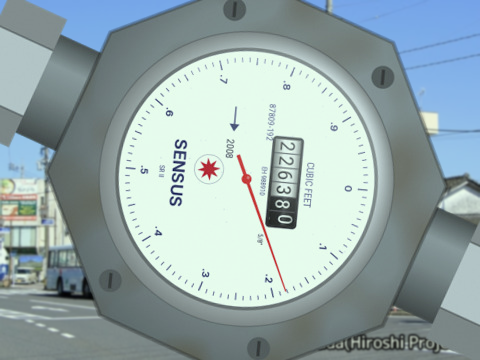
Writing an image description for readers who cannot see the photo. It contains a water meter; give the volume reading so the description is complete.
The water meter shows 226380.18 ft³
